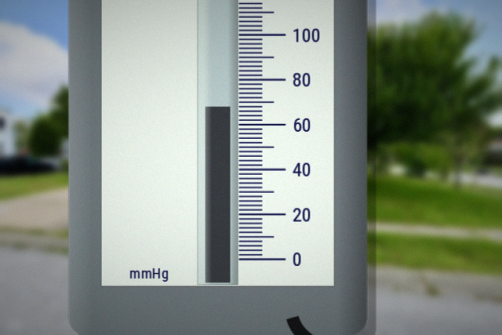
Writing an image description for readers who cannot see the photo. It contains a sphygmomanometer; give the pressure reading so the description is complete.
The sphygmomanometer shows 68 mmHg
